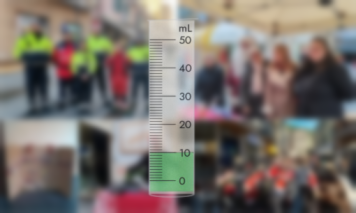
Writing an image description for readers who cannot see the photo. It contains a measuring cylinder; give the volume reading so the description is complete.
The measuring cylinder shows 10 mL
